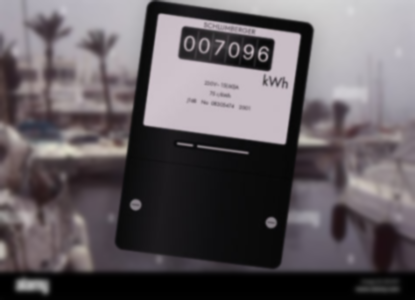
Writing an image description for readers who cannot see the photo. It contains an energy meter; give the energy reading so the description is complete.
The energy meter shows 7096 kWh
